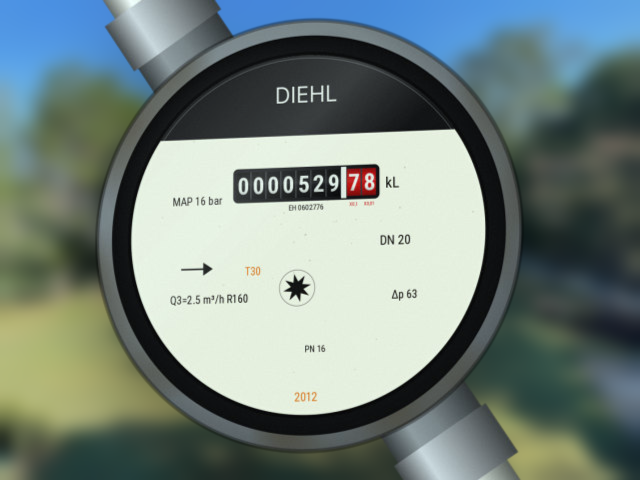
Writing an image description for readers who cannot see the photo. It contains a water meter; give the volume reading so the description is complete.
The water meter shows 529.78 kL
